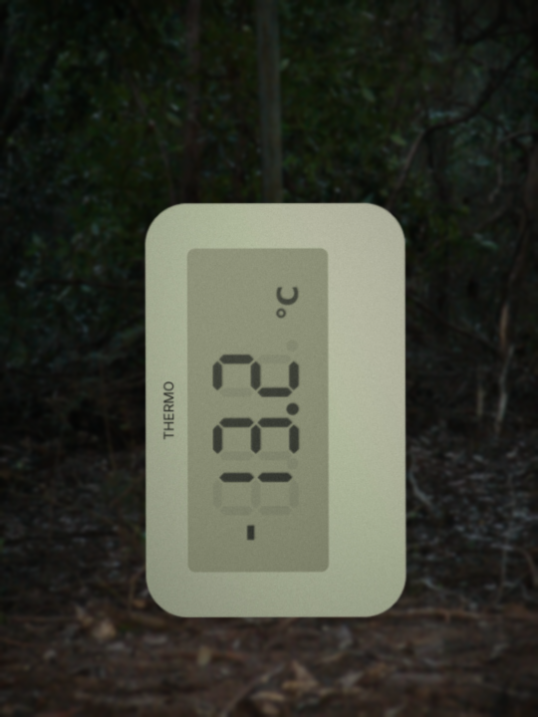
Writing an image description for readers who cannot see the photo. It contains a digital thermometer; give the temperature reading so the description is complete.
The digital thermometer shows -13.2 °C
